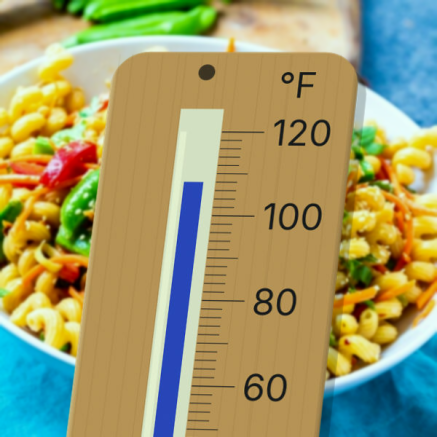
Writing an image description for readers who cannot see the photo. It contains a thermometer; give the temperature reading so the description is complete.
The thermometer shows 108 °F
